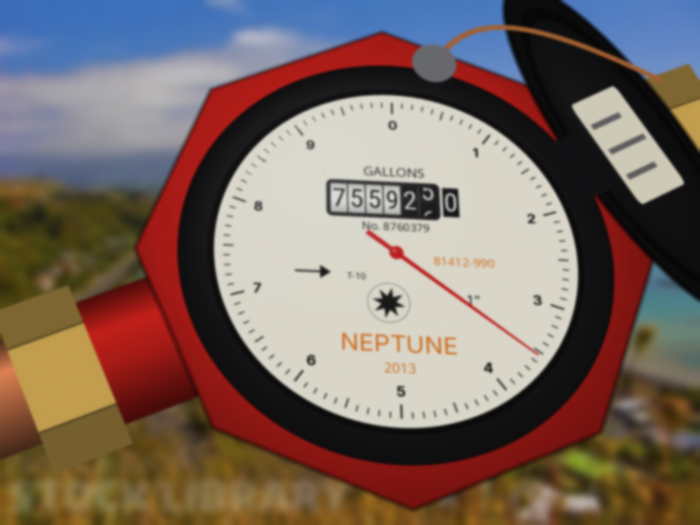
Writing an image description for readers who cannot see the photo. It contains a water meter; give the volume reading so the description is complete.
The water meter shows 7559253.5 gal
